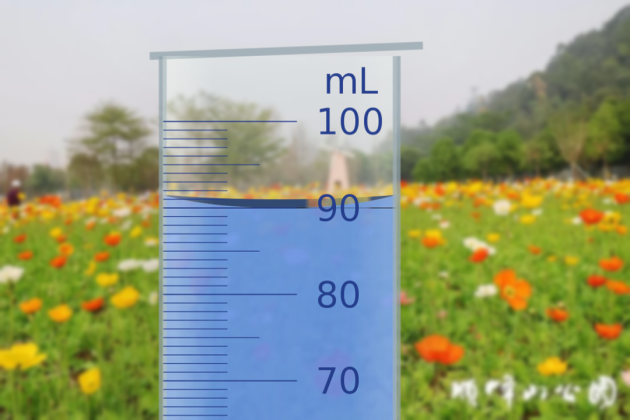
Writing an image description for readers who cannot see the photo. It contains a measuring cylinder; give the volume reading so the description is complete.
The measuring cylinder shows 90 mL
